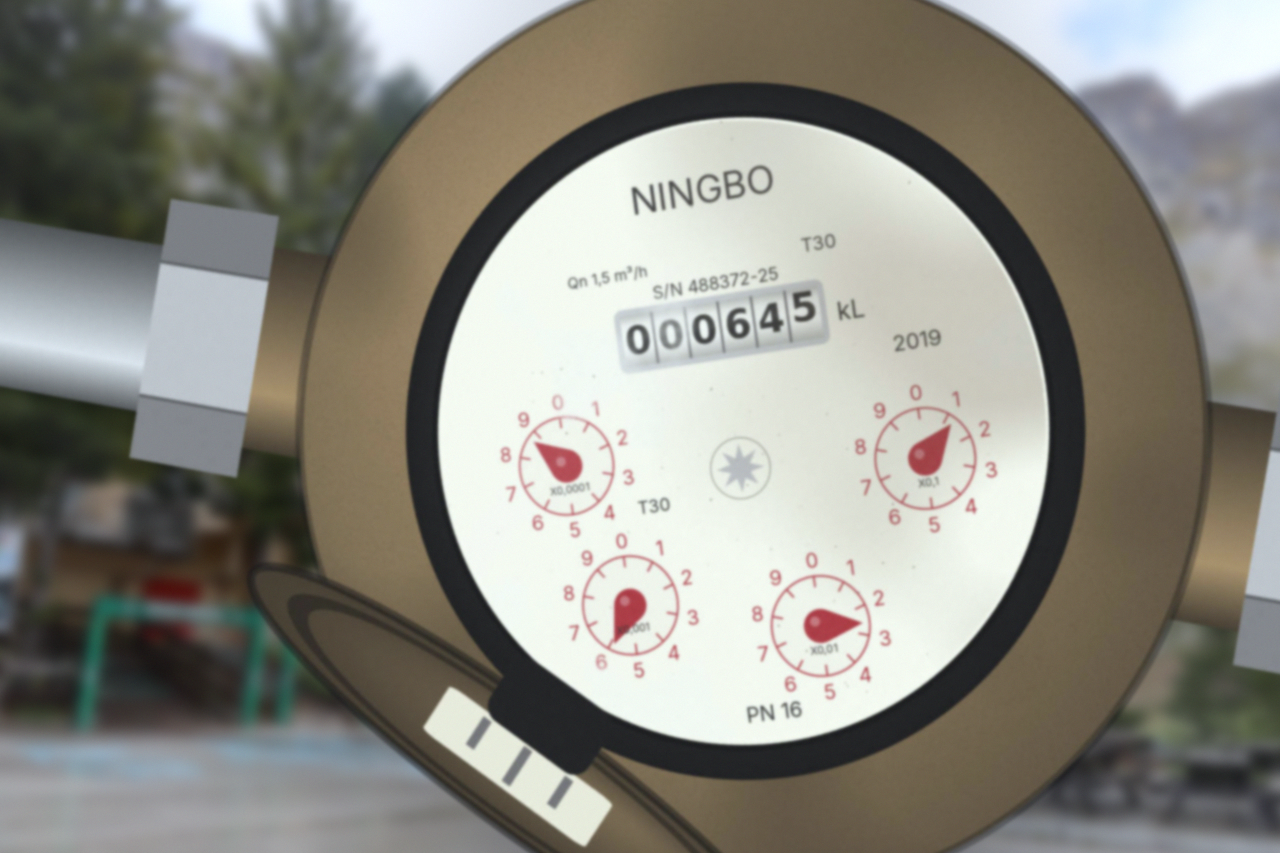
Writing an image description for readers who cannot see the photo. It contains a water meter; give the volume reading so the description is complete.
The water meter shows 645.1258 kL
